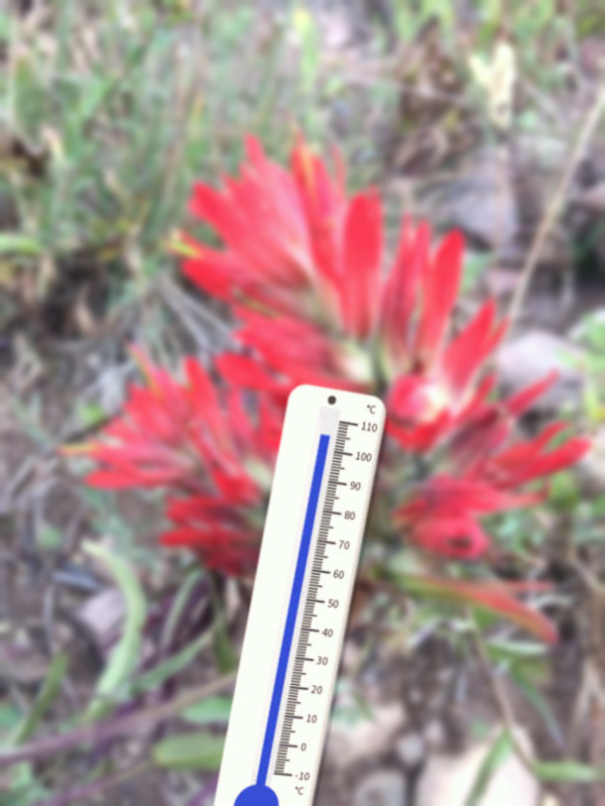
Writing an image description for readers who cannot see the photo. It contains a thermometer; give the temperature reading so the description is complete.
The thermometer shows 105 °C
